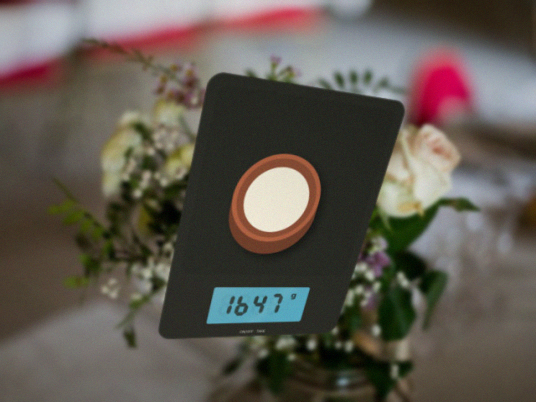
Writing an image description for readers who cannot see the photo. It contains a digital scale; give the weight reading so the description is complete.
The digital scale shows 1647 g
